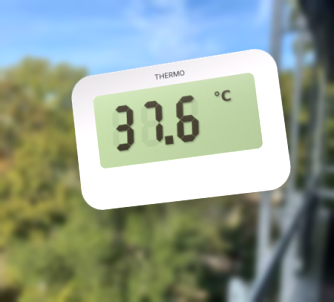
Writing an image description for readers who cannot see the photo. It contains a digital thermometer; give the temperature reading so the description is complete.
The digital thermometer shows 37.6 °C
